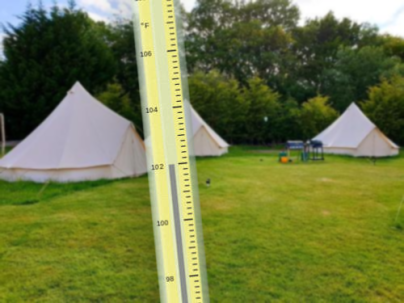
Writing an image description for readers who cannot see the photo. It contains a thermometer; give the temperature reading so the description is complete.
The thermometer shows 102 °F
